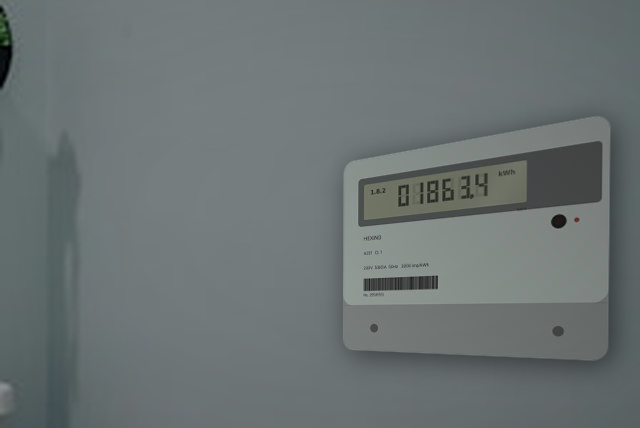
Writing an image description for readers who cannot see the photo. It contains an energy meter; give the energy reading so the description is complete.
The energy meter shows 1863.4 kWh
